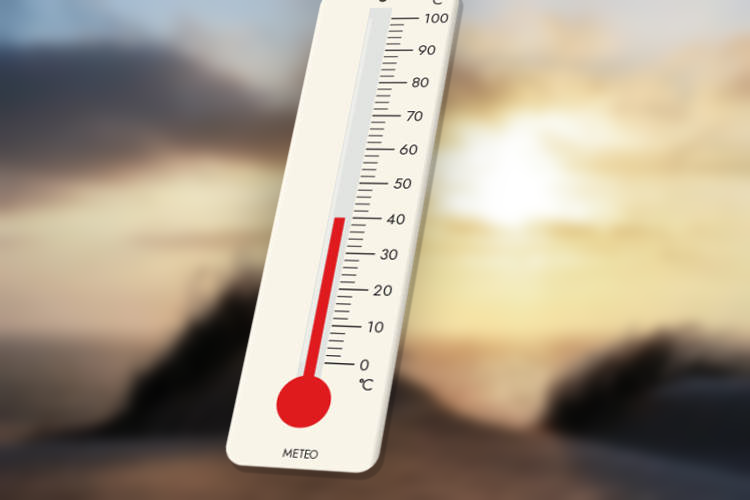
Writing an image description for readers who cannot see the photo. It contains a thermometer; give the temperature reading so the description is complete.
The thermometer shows 40 °C
